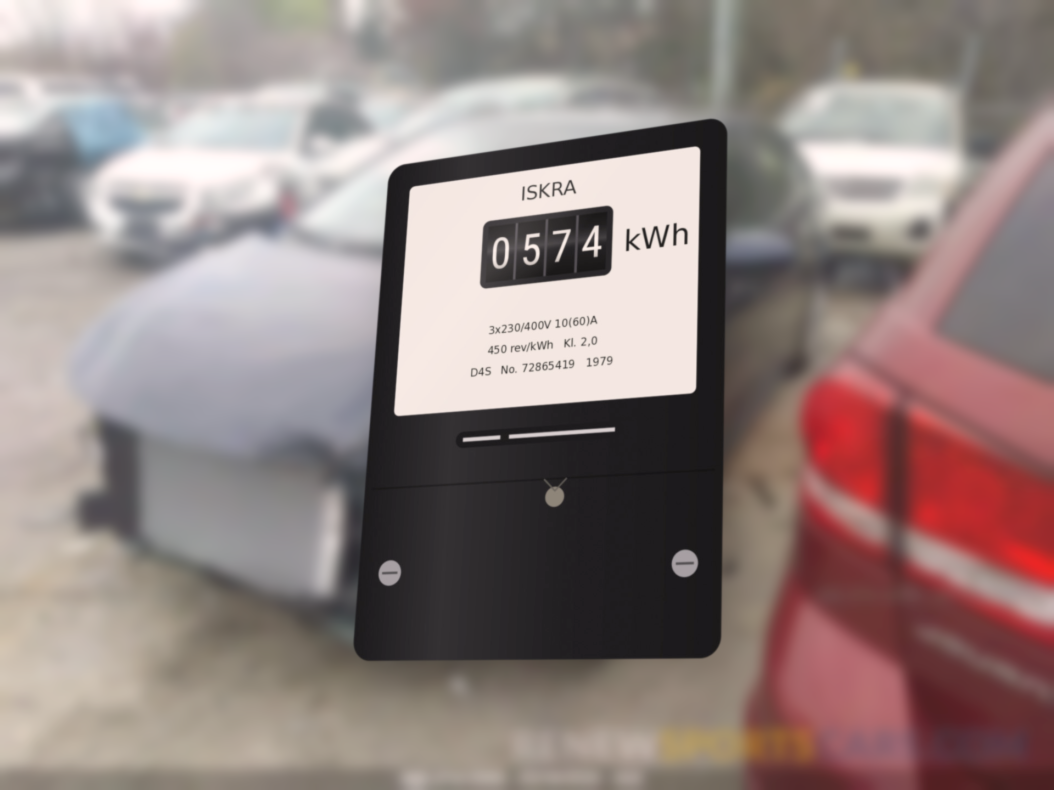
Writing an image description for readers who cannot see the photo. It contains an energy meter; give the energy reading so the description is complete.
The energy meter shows 574 kWh
